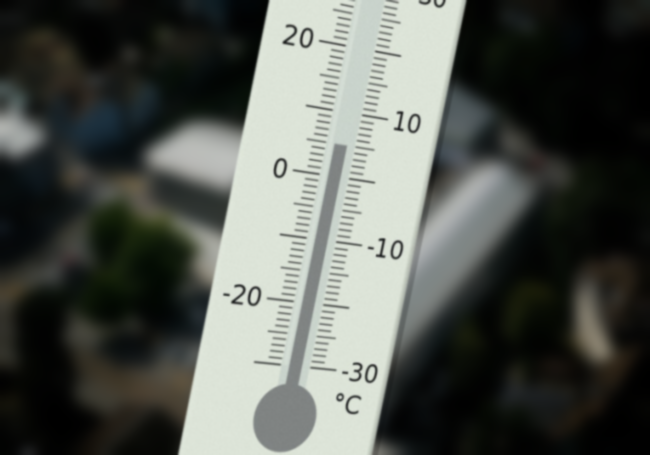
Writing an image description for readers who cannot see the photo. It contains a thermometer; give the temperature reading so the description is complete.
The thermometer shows 5 °C
